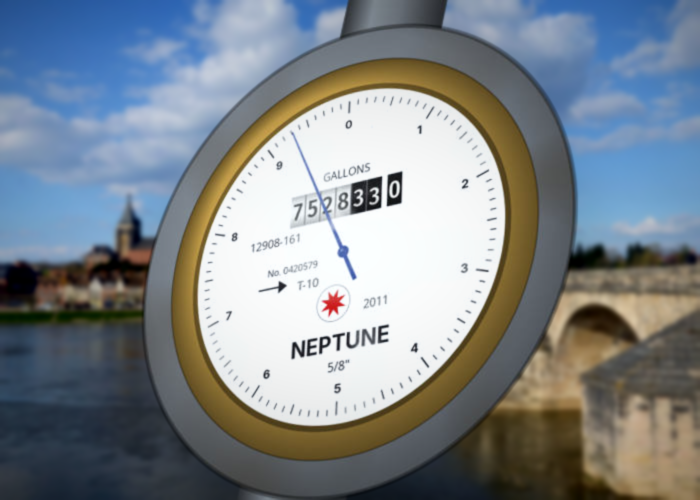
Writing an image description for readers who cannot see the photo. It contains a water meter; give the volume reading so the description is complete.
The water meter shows 7528329.3 gal
